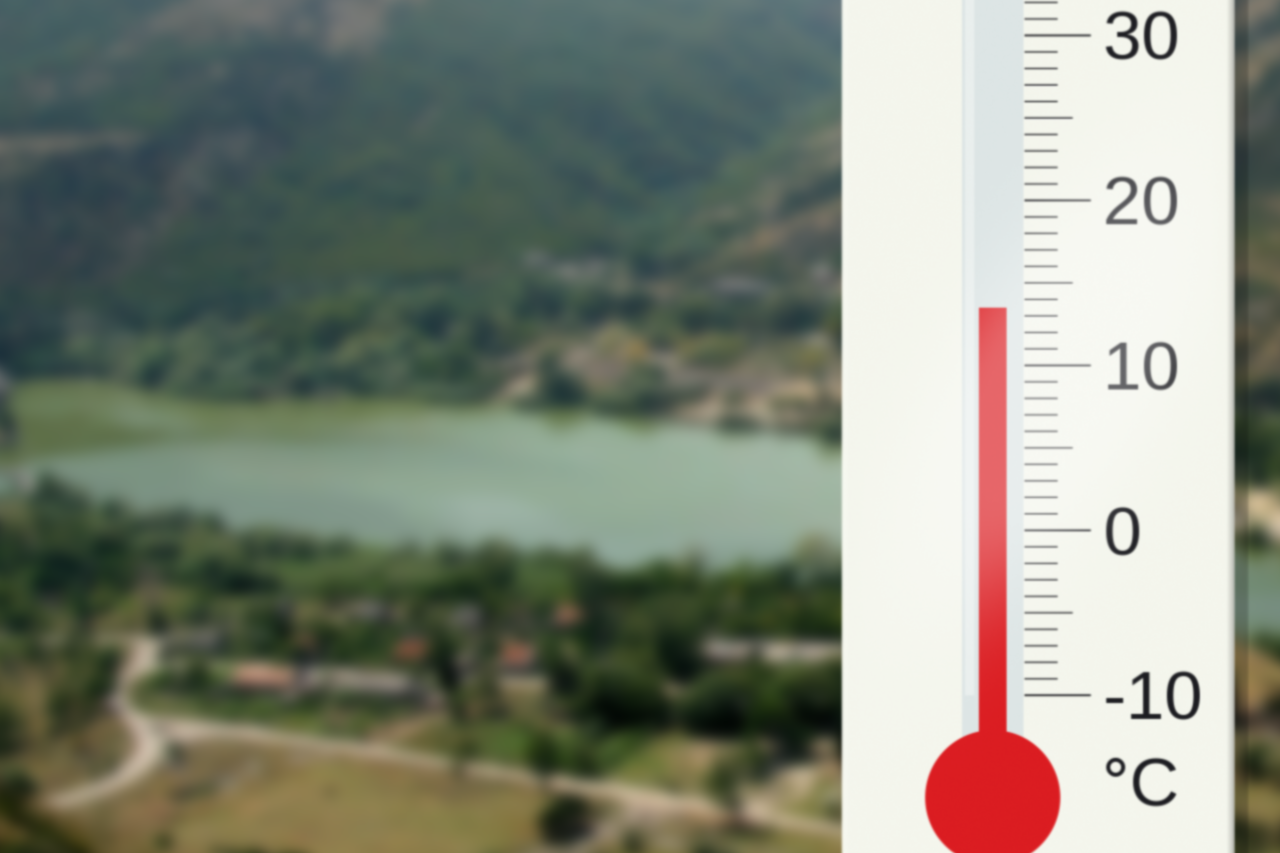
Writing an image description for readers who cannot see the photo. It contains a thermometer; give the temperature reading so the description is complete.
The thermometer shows 13.5 °C
